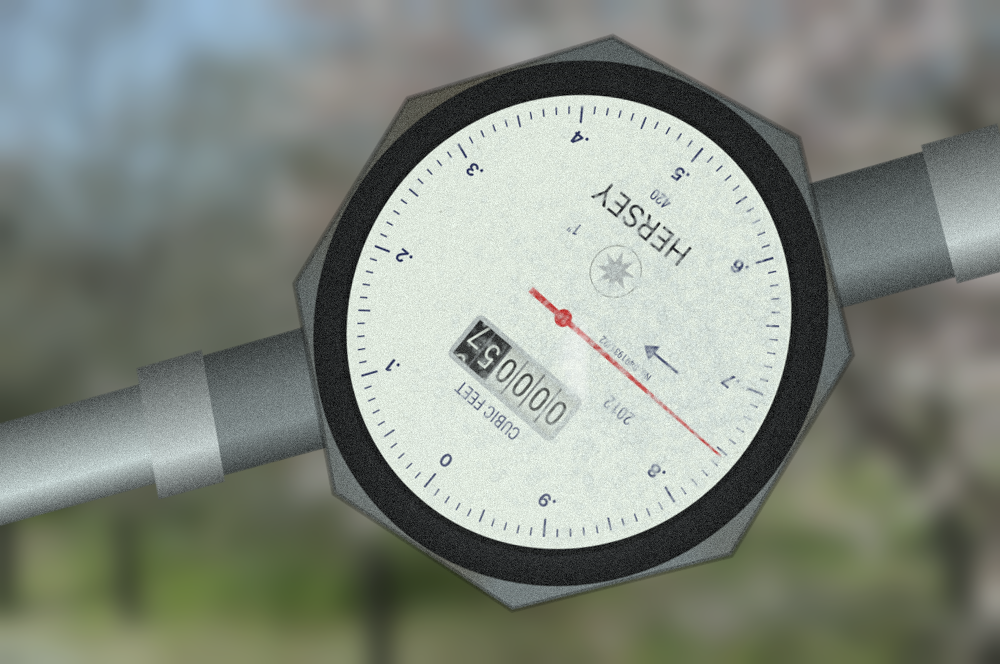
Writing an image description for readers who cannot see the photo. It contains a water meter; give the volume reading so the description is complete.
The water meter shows 56.75 ft³
